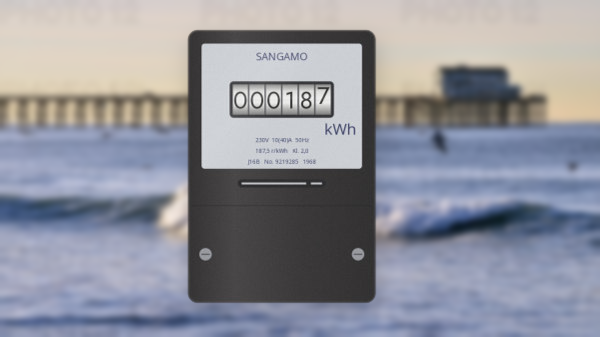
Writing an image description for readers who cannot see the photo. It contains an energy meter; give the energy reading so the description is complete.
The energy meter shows 187 kWh
